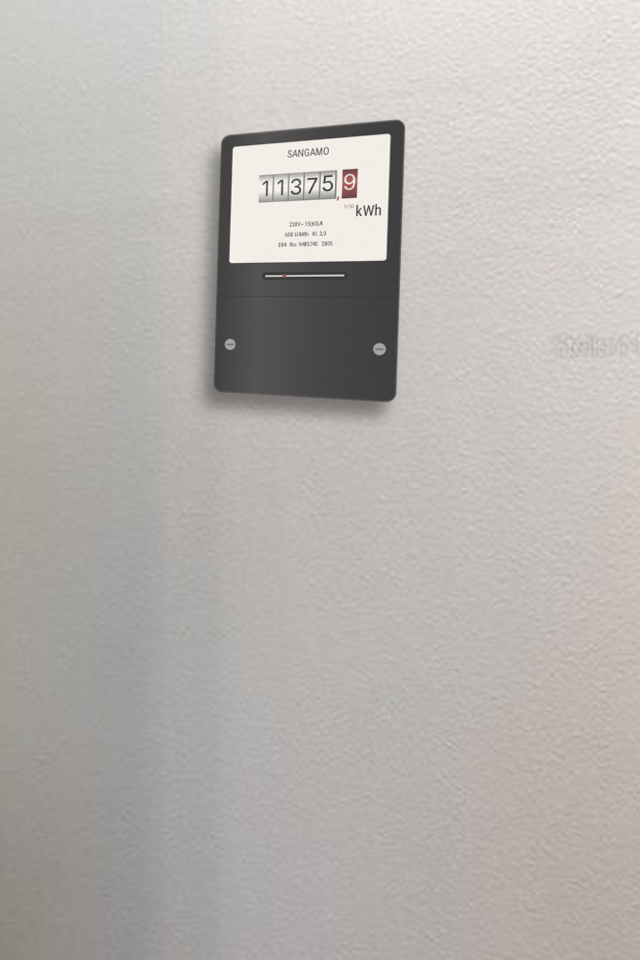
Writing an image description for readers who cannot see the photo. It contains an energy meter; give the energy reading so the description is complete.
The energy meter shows 11375.9 kWh
